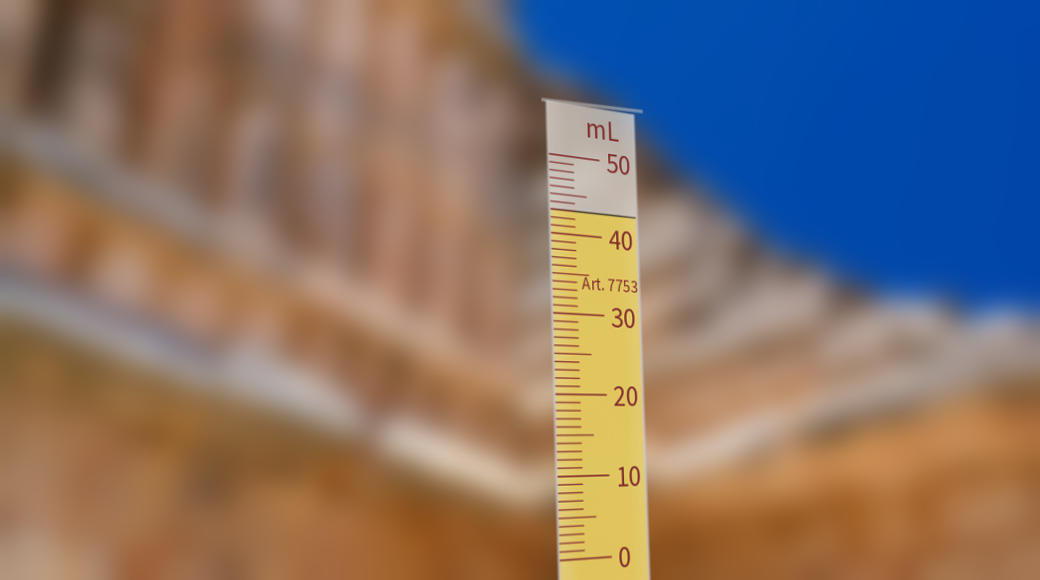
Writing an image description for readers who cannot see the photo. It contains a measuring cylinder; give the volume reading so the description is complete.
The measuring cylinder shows 43 mL
